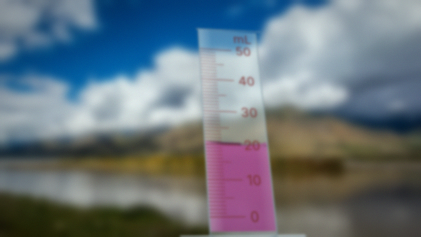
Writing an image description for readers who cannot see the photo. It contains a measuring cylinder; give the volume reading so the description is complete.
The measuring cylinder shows 20 mL
